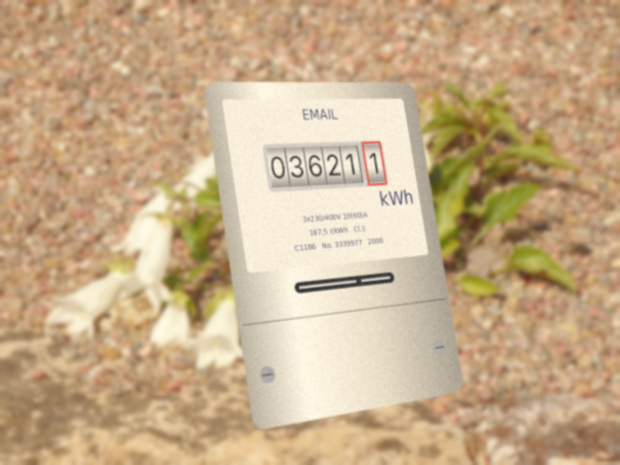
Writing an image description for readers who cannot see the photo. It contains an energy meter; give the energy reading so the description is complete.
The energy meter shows 3621.1 kWh
